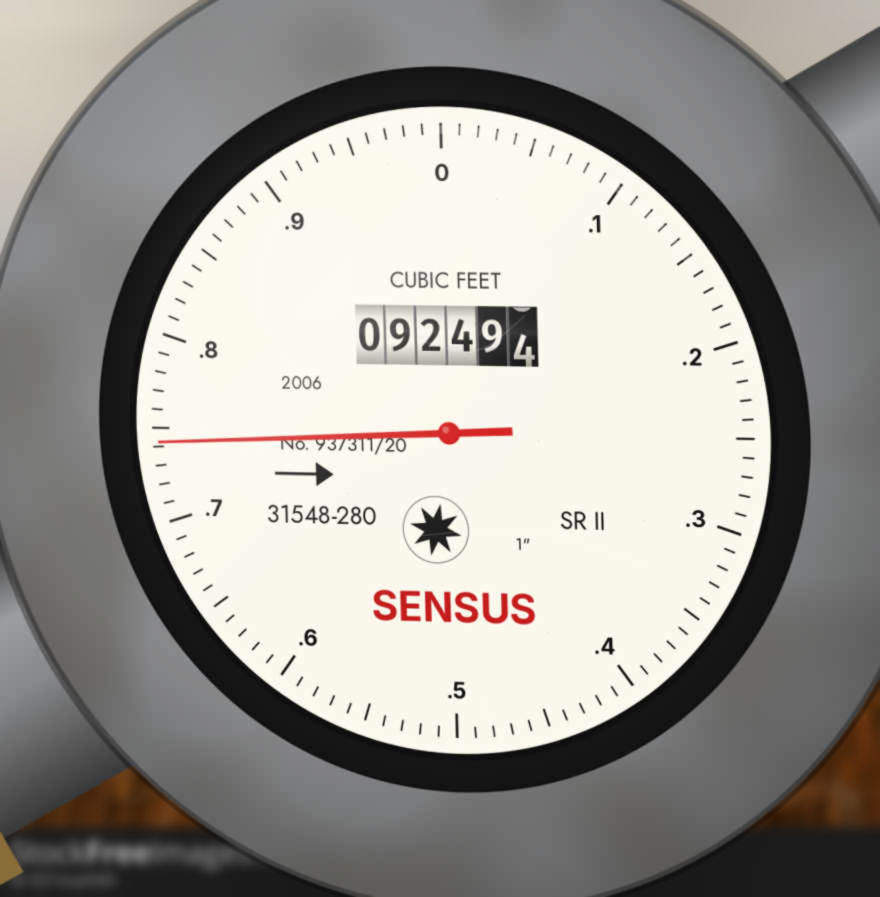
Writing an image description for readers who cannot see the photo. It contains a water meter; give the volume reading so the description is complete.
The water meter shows 92493.74 ft³
